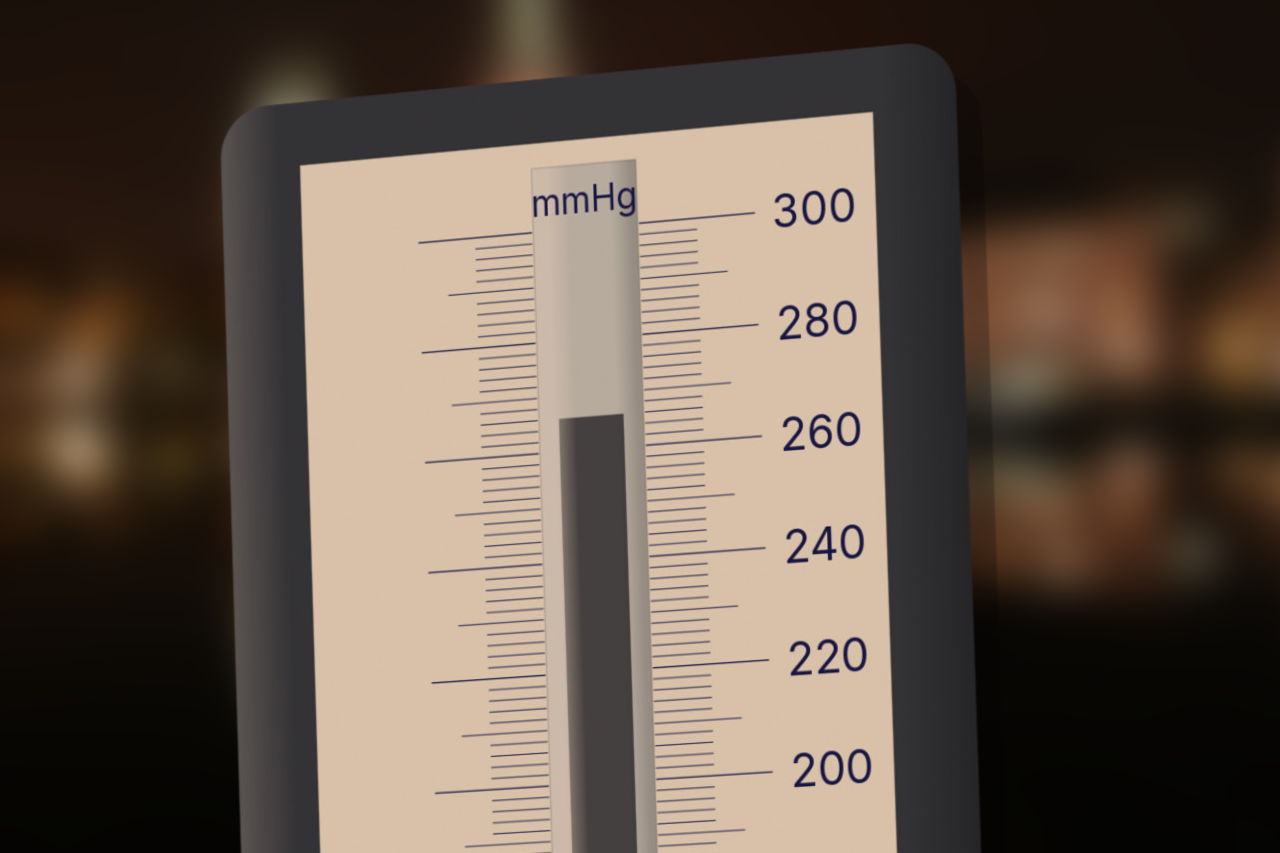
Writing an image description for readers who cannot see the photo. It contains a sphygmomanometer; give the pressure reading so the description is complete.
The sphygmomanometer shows 266 mmHg
